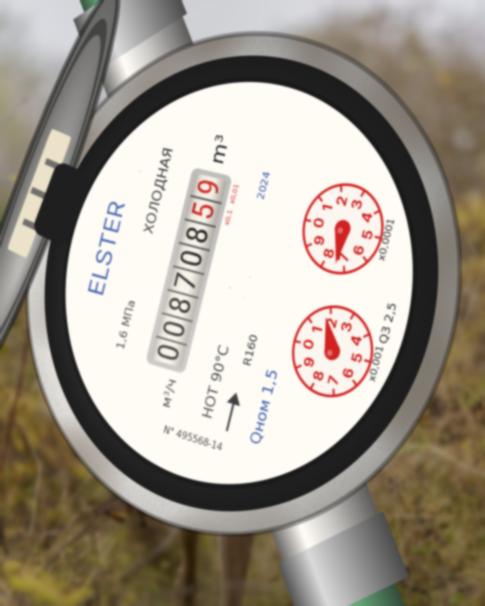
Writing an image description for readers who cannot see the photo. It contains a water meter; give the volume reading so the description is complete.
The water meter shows 8708.5917 m³
